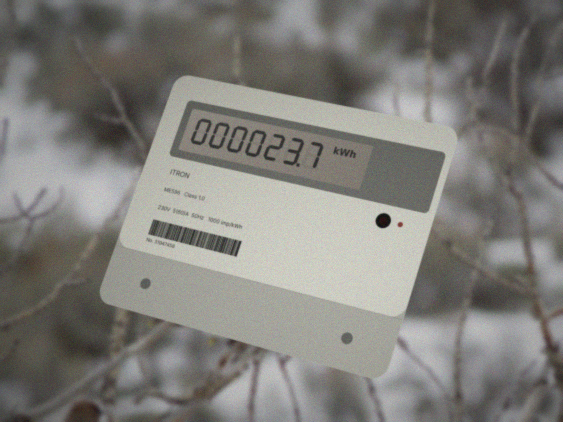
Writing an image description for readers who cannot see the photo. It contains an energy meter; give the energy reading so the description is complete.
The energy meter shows 23.7 kWh
